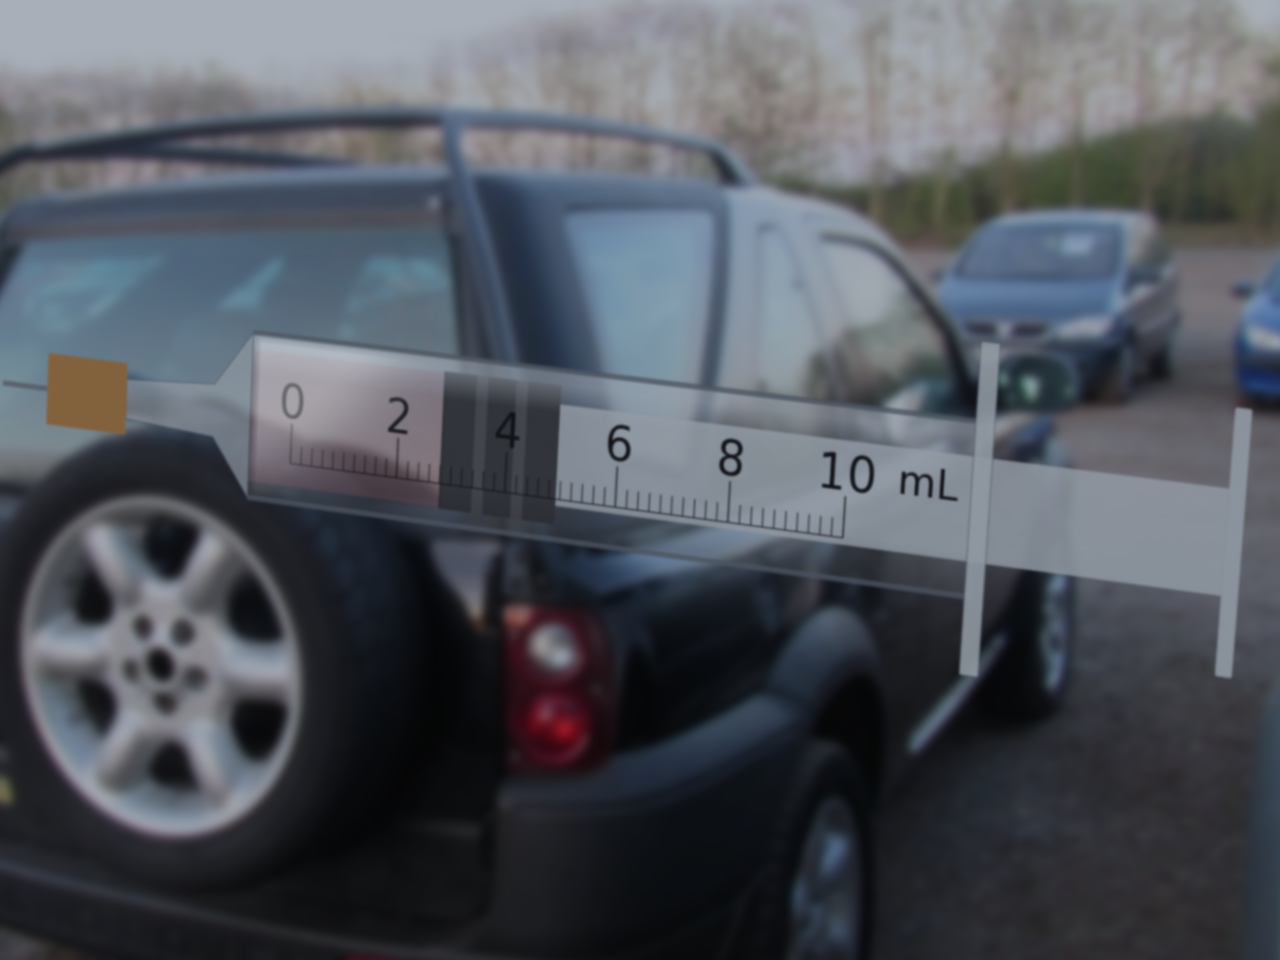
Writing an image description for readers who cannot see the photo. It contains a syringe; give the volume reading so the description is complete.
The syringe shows 2.8 mL
